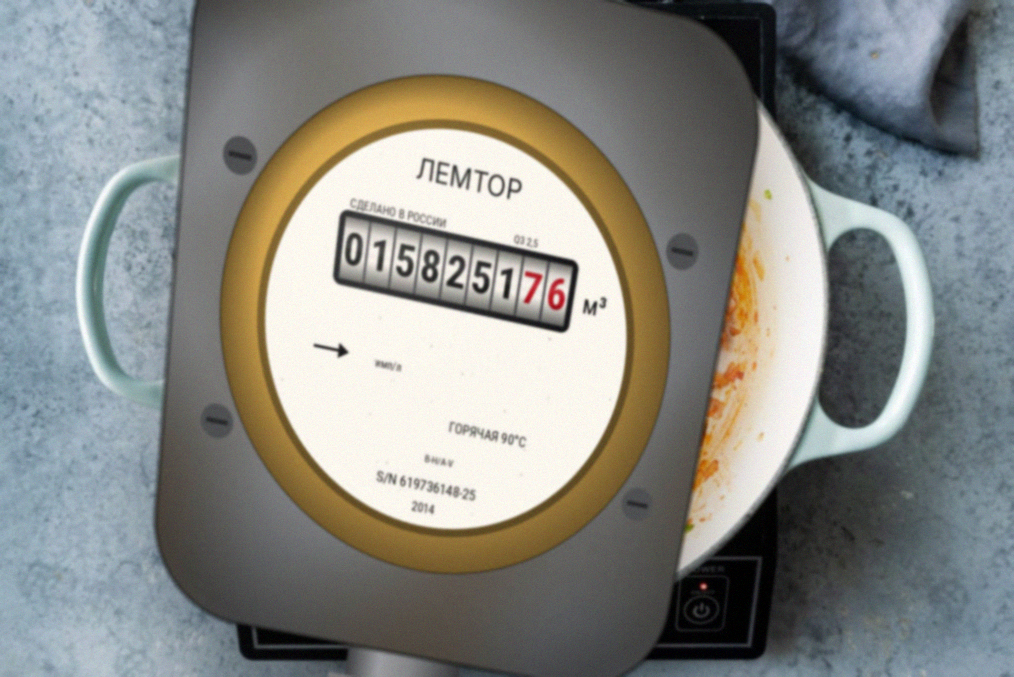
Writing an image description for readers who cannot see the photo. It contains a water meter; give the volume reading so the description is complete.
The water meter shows 158251.76 m³
